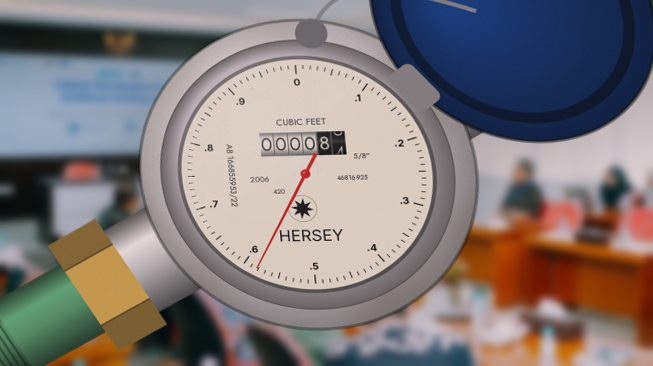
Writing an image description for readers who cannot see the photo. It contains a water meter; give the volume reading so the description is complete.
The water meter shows 83.58 ft³
